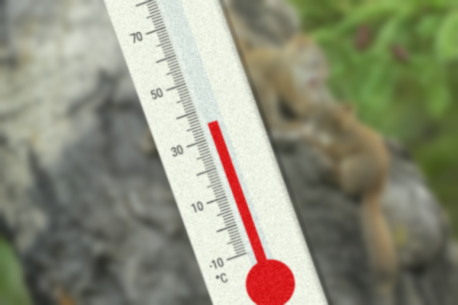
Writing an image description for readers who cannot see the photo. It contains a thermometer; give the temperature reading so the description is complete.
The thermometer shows 35 °C
